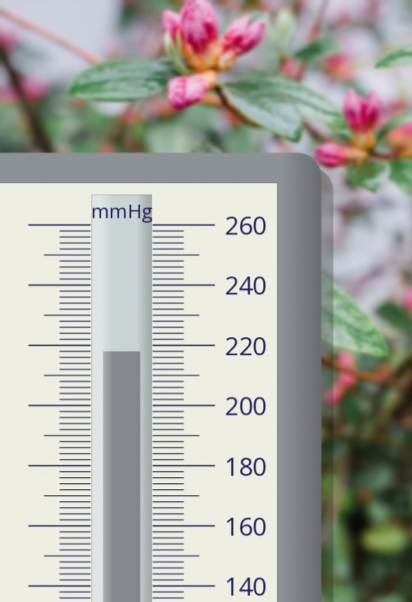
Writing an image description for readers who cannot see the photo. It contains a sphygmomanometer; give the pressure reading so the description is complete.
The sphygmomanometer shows 218 mmHg
